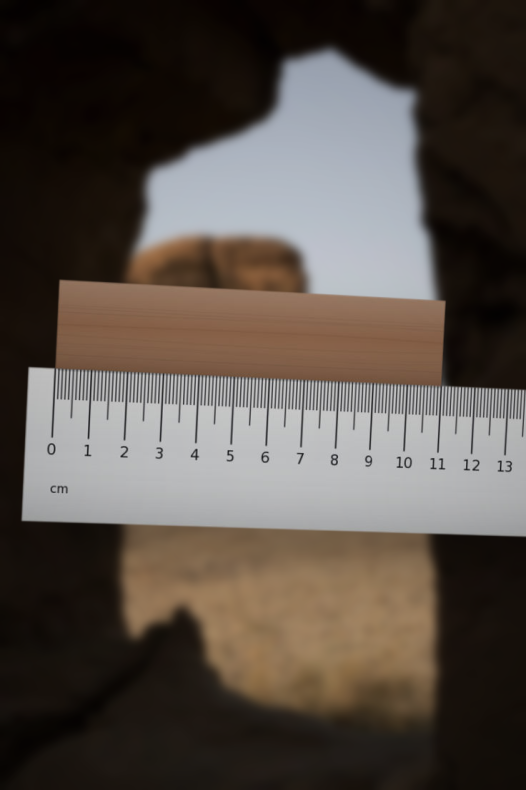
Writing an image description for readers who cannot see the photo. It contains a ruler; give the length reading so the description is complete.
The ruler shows 11 cm
